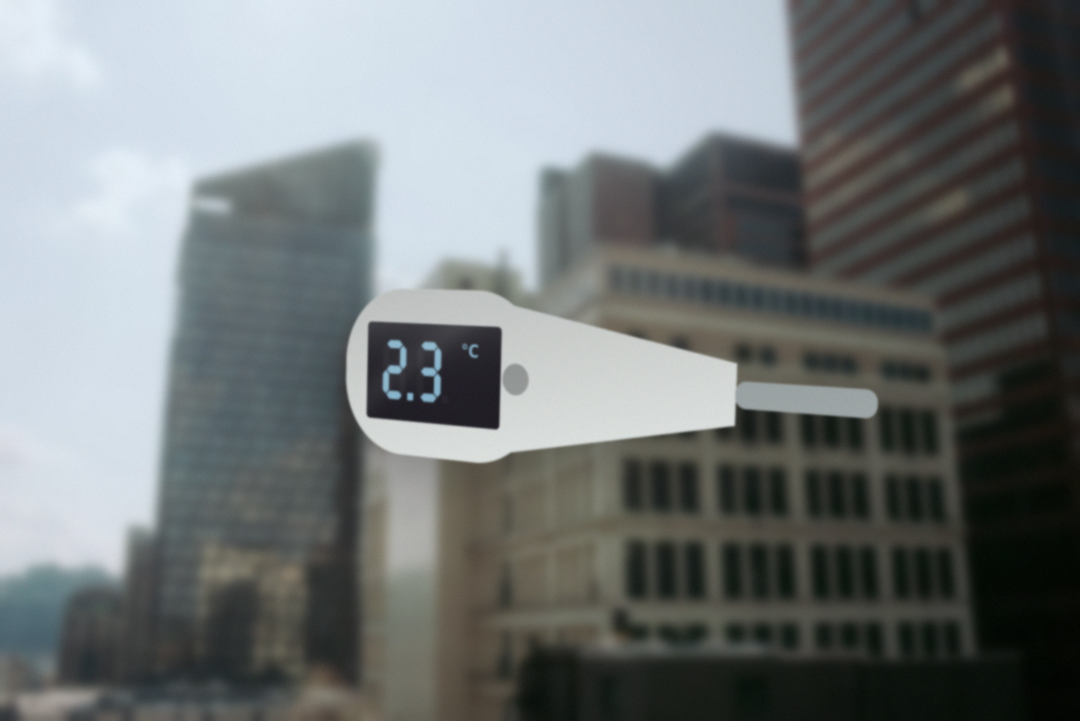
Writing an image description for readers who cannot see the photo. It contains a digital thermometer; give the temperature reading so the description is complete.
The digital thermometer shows 2.3 °C
